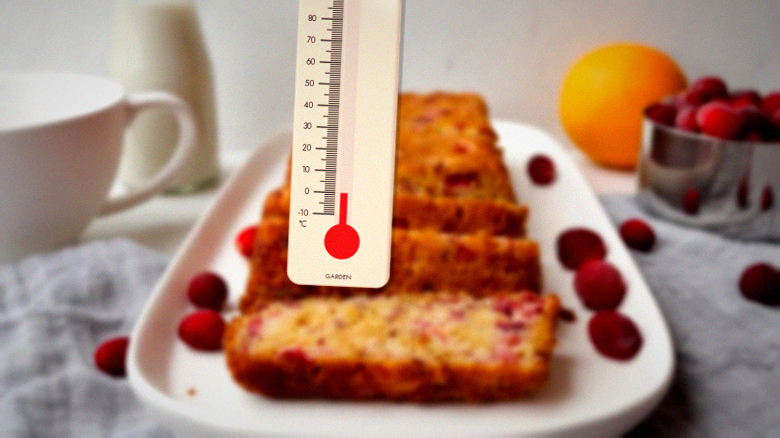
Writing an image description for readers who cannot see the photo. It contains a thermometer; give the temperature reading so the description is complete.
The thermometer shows 0 °C
